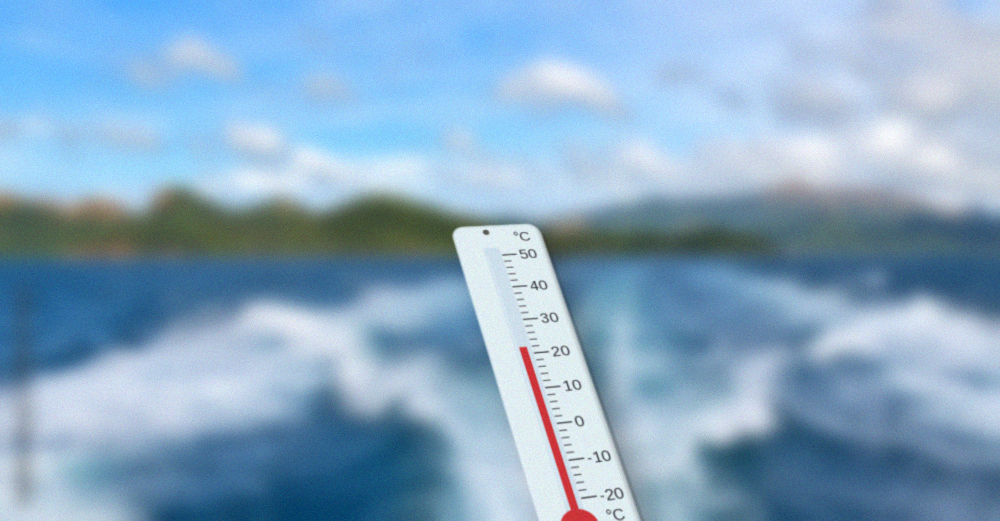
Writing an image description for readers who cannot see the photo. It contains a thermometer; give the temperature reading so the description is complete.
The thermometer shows 22 °C
